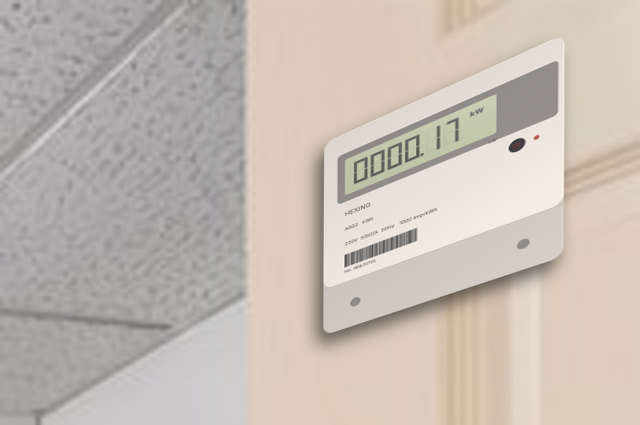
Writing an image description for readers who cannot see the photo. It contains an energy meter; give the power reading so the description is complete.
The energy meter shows 0.17 kW
